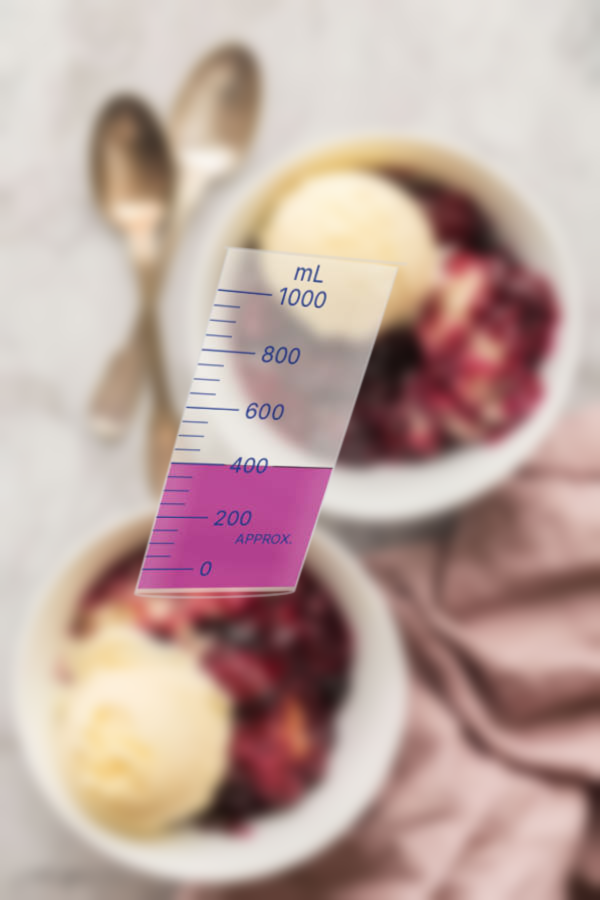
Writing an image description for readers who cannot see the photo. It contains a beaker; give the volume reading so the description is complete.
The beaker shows 400 mL
